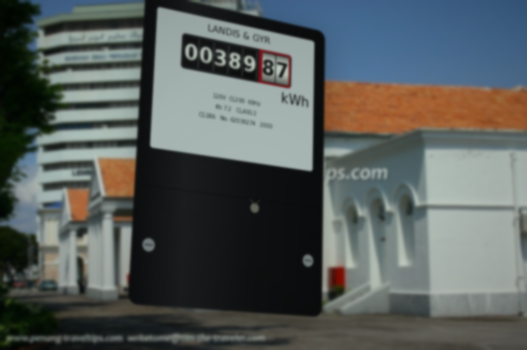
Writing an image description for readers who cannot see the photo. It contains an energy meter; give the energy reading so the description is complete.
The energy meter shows 389.87 kWh
